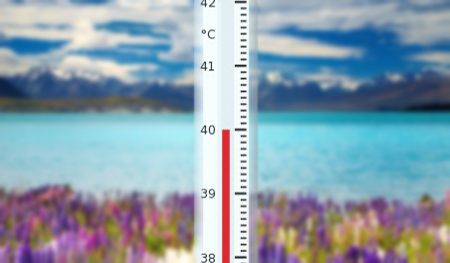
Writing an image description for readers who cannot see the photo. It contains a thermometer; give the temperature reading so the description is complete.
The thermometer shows 40 °C
